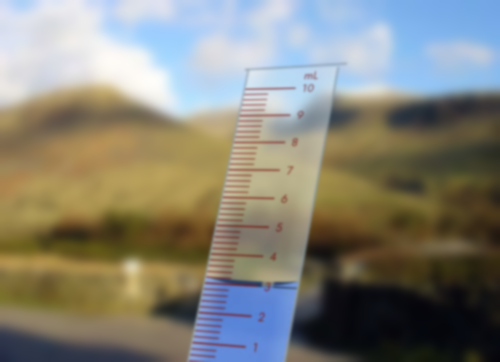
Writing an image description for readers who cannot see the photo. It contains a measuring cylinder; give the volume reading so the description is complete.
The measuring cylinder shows 3 mL
